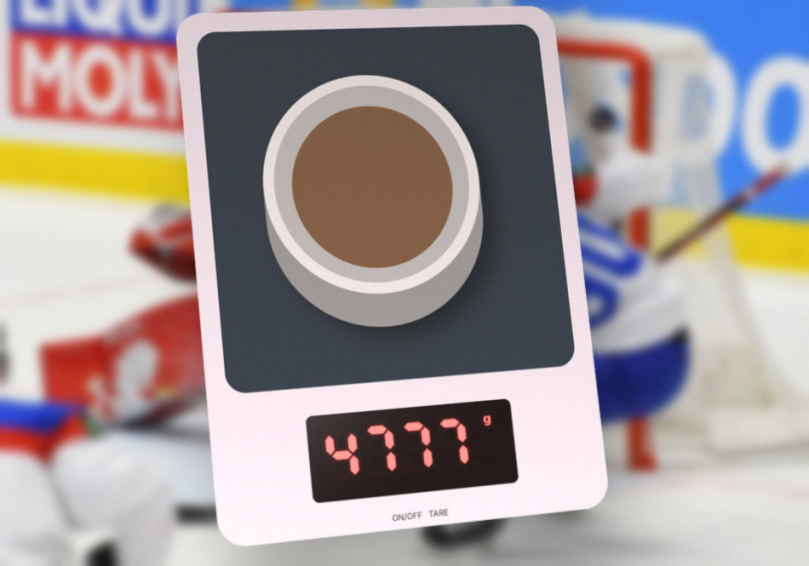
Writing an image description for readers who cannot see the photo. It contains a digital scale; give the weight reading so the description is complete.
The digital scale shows 4777 g
